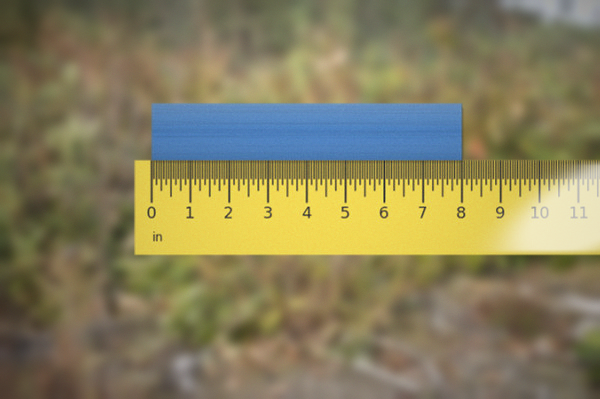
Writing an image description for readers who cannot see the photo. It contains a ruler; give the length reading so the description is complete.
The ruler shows 8 in
